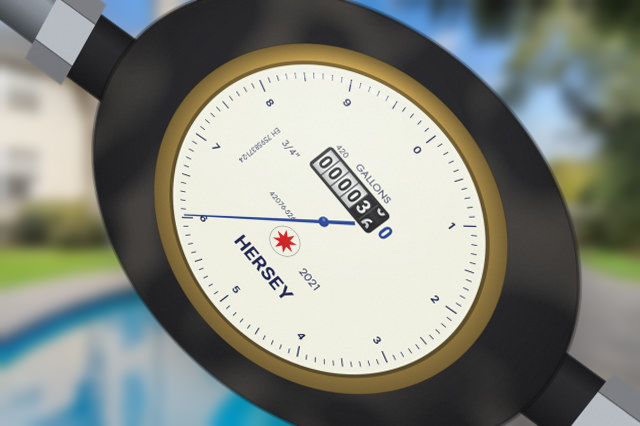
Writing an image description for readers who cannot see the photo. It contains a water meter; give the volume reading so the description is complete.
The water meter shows 356.0 gal
